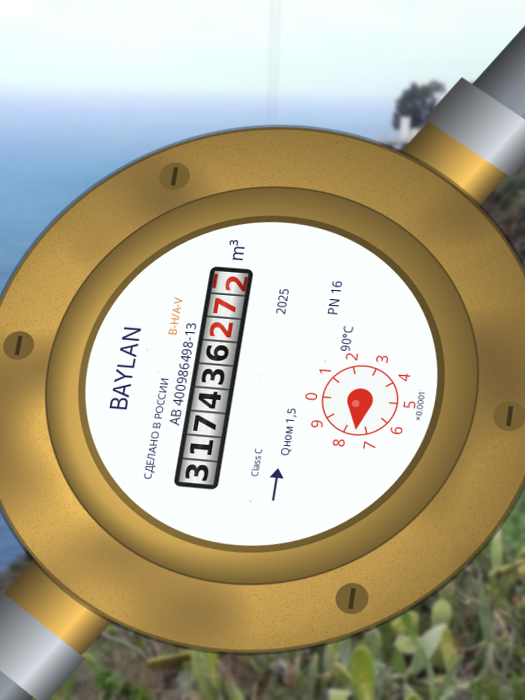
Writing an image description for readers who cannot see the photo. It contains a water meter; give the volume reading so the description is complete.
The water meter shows 317436.2717 m³
